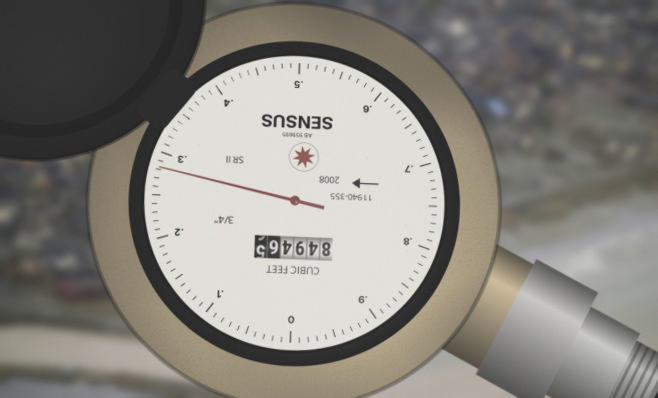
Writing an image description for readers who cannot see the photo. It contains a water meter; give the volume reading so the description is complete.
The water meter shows 849465.28 ft³
